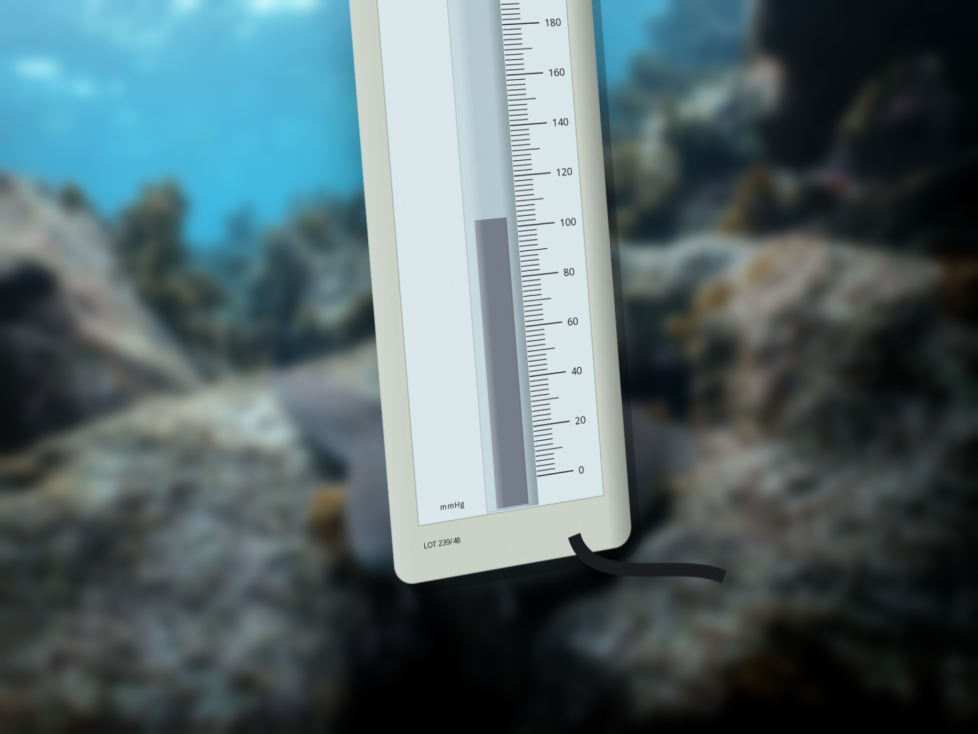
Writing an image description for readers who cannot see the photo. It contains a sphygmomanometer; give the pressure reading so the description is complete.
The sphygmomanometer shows 104 mmHg
